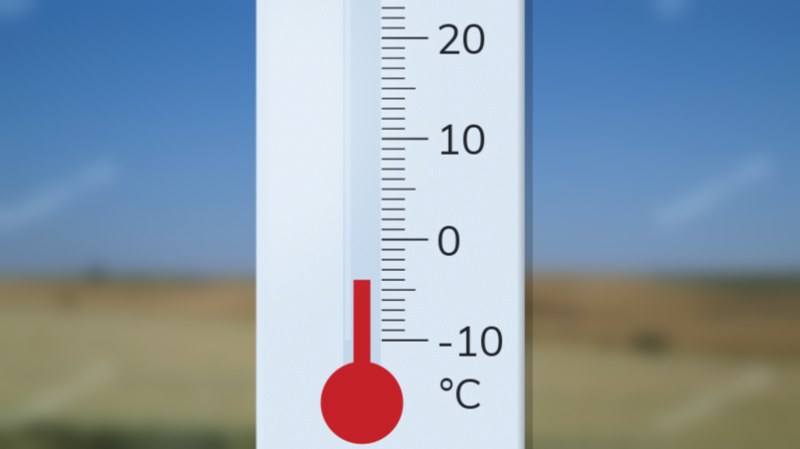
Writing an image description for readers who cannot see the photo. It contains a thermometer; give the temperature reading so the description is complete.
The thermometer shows -4 °C
